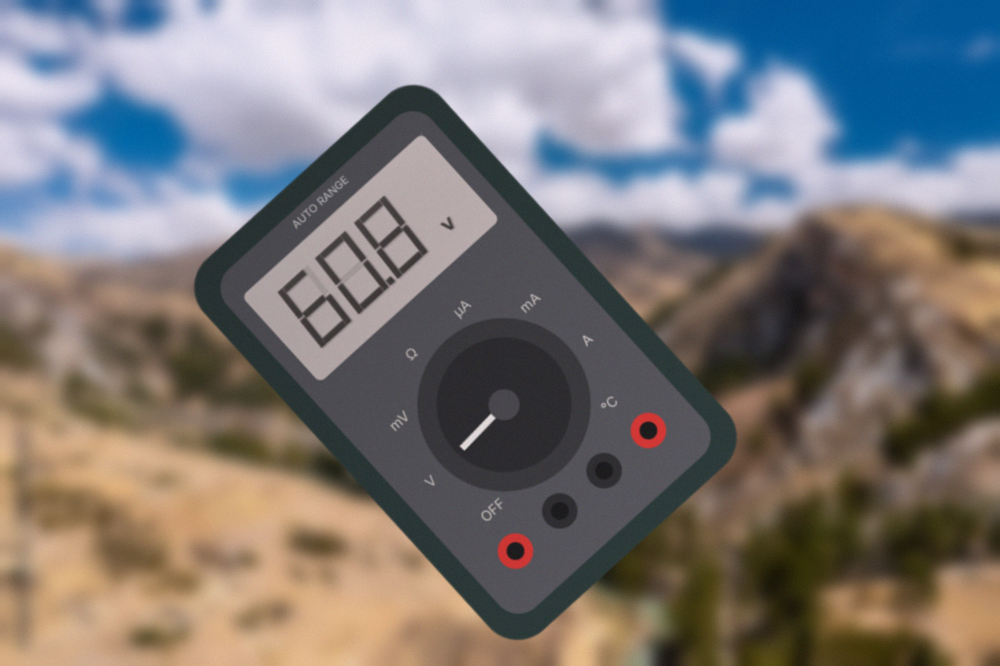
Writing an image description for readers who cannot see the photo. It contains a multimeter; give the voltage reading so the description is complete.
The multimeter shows 60.8 V
